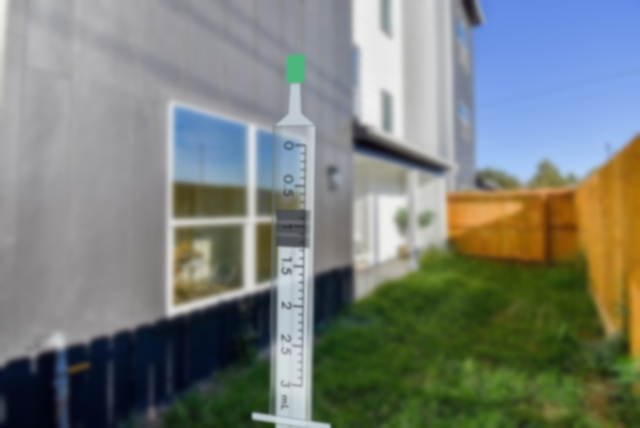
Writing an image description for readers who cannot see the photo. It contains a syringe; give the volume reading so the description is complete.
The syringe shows 0.8 mL
